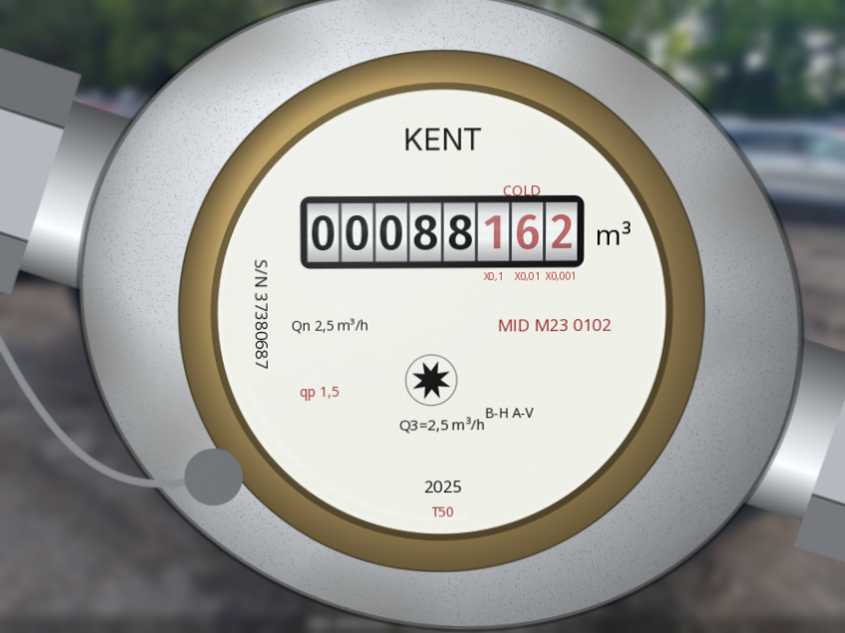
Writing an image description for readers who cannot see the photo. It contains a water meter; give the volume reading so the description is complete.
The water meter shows 88.162 m³
